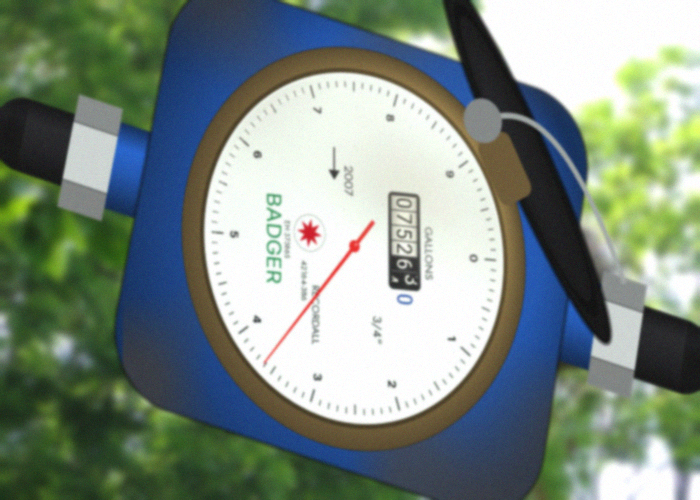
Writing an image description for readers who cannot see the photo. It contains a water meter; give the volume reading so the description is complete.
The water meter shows 752633.6 gal
